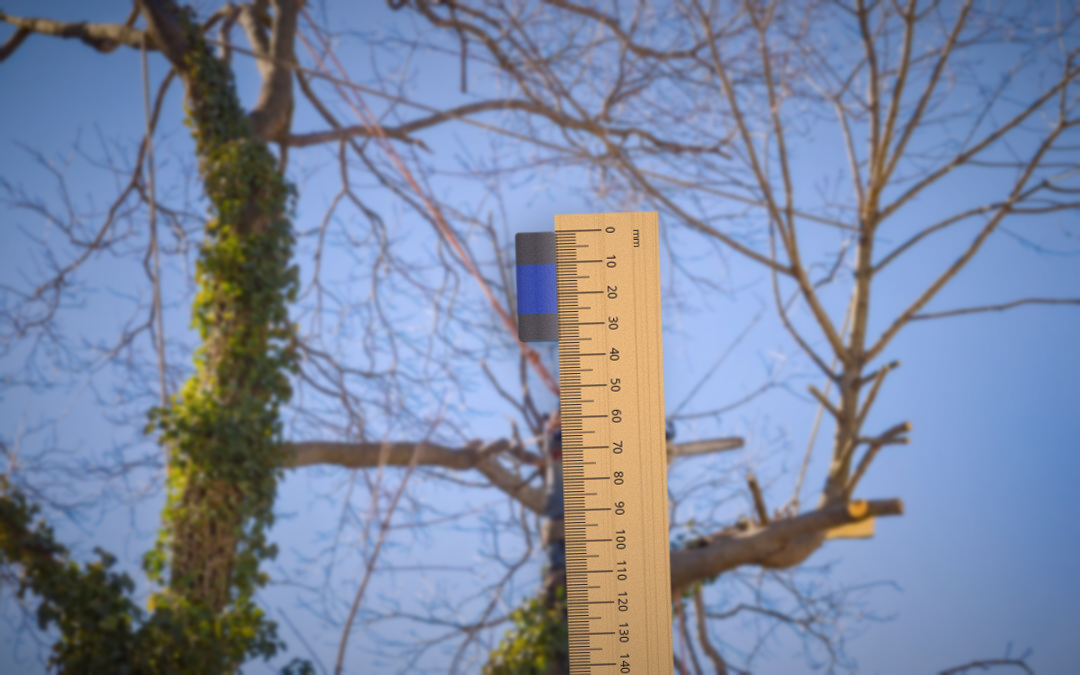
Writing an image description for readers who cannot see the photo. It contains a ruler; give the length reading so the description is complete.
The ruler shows 35 mm
